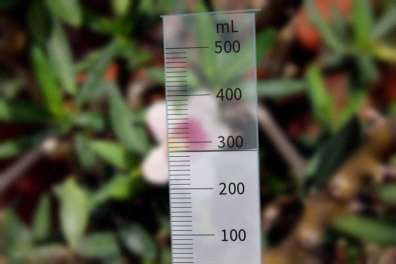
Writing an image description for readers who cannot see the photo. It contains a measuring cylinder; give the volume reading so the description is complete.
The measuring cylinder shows 280 mL
